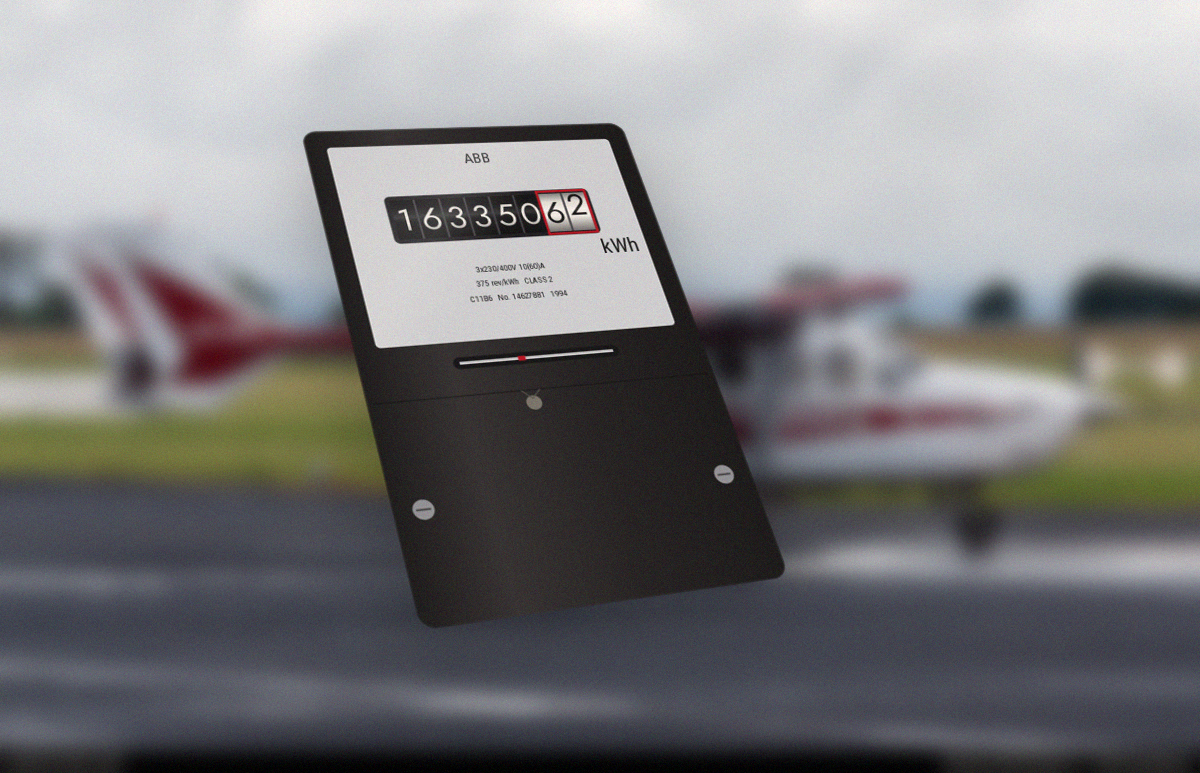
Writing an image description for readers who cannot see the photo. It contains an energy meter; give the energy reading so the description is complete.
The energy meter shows 163350.62 kWh
